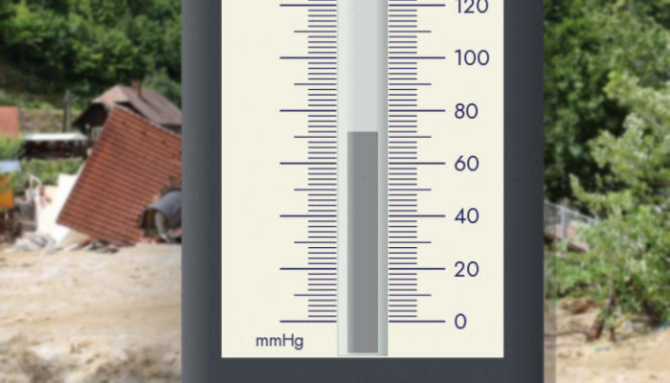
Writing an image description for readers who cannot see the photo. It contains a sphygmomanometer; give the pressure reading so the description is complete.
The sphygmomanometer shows 72 mmHg
